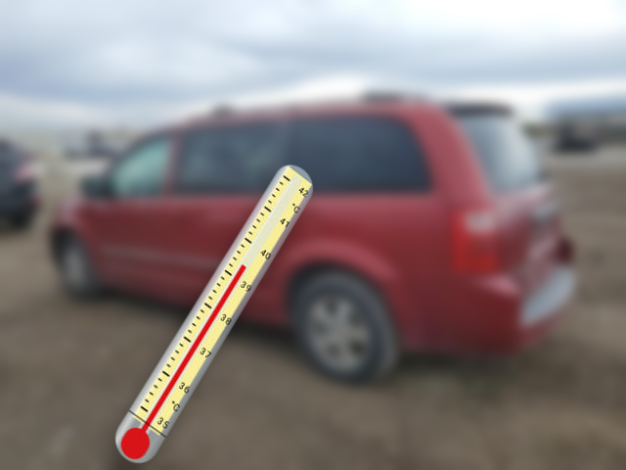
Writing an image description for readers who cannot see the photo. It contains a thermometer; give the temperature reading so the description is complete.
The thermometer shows 39.4 °C
